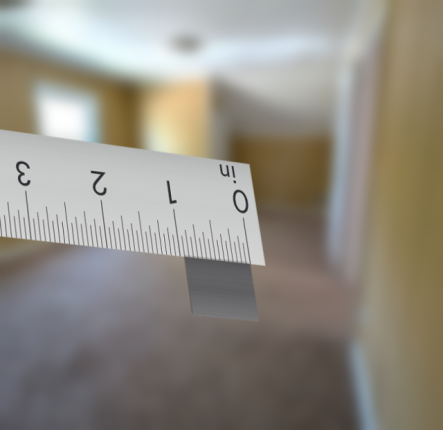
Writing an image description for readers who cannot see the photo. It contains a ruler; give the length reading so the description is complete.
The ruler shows 0.9375 in
